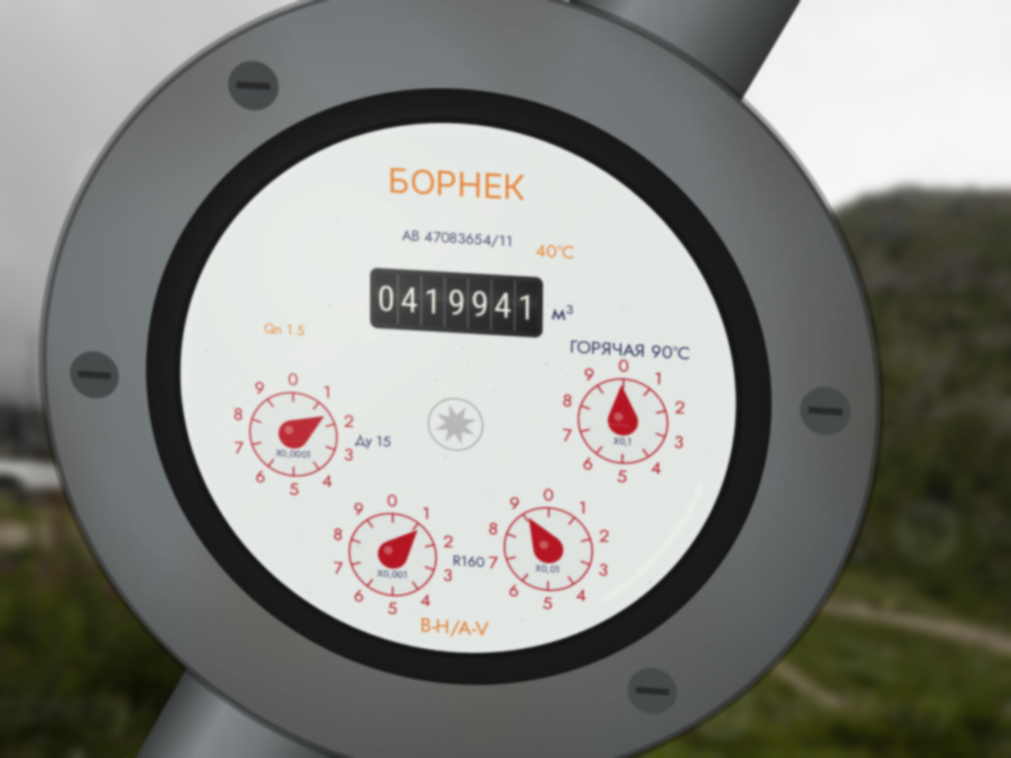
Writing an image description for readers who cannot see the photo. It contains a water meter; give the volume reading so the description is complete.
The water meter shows 419940.9911 m³
